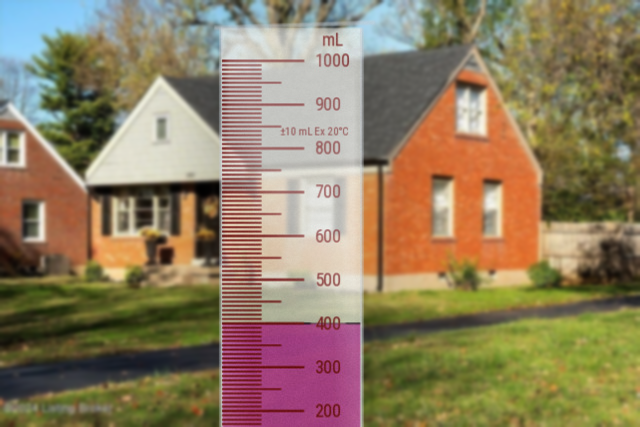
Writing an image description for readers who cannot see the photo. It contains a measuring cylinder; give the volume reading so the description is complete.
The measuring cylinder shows 400 mL
